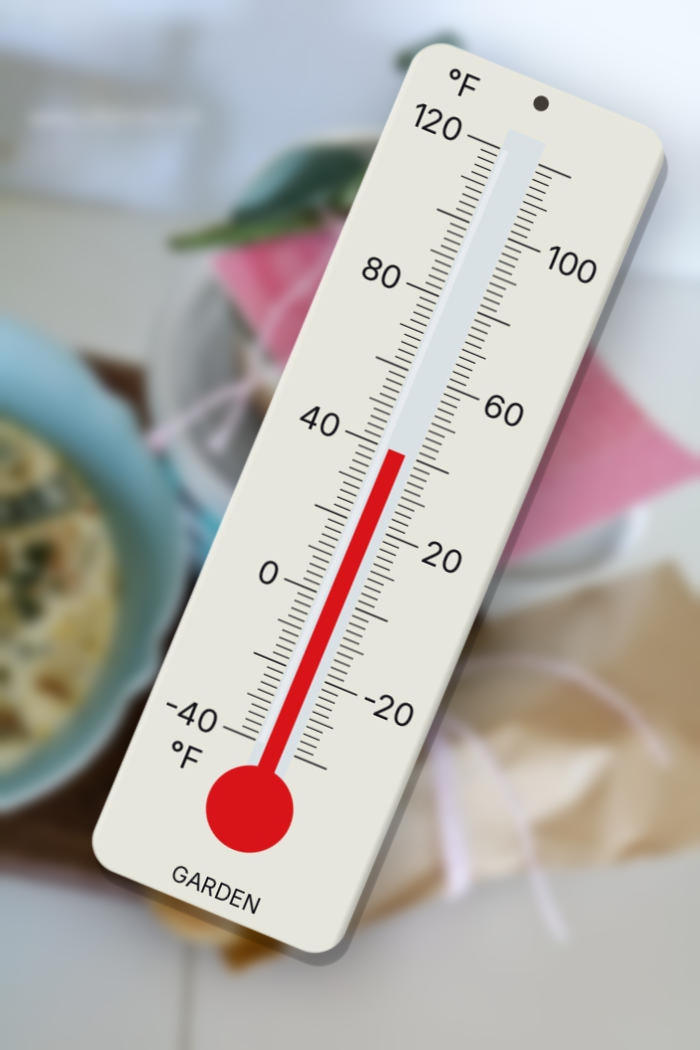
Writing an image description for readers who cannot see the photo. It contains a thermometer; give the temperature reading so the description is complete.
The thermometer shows 40 °F
